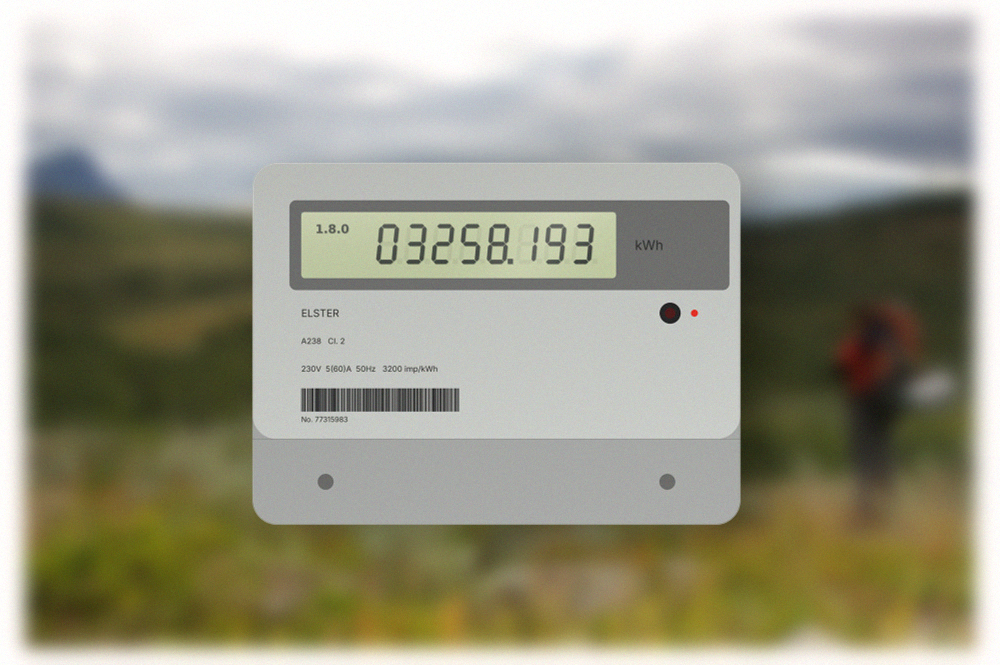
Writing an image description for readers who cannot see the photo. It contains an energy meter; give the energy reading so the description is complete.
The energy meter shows 3258.193 kWh
